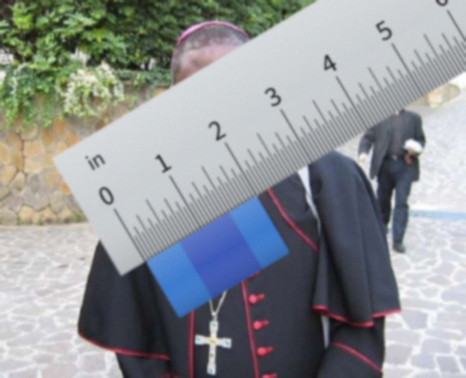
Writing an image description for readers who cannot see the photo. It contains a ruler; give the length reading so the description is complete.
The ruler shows 2 in
